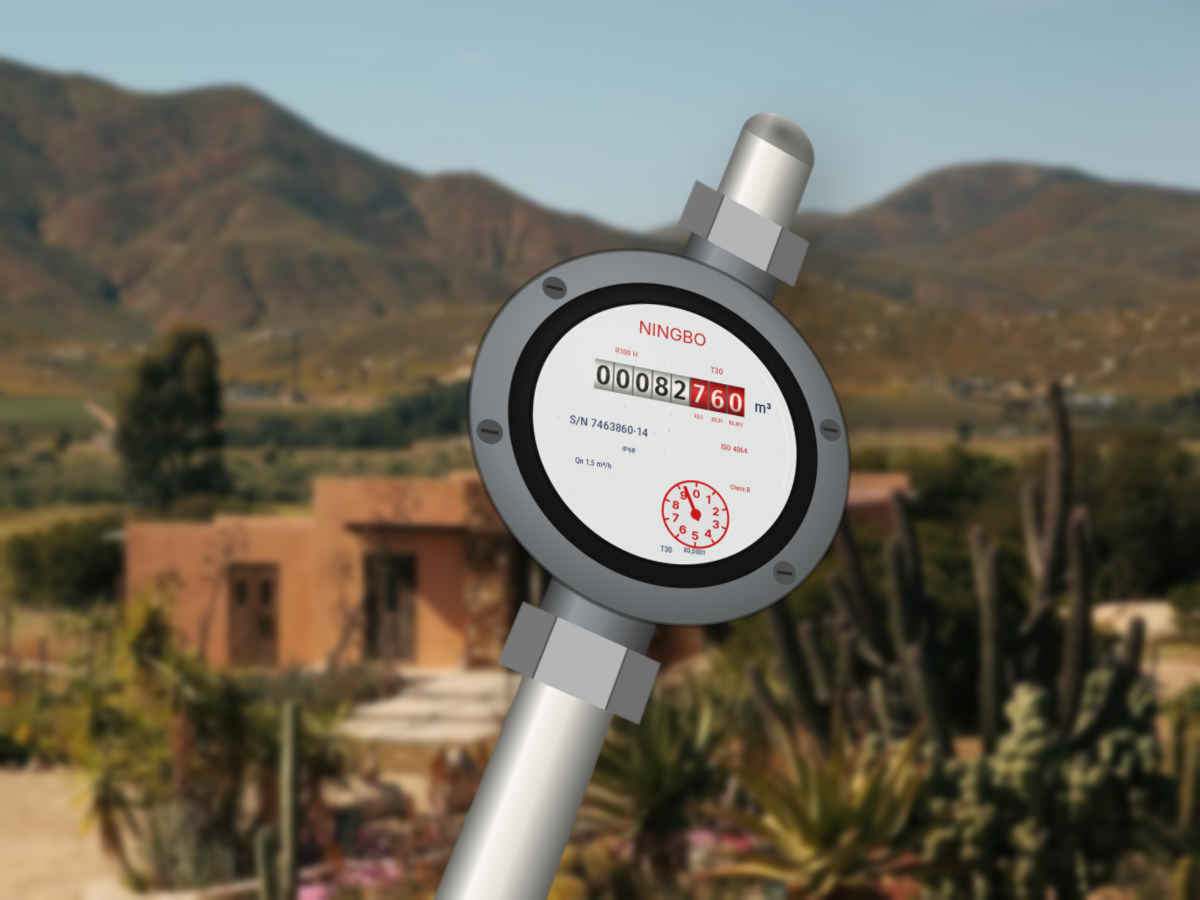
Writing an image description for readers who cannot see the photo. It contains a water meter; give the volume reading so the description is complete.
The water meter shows 82.7599 m³
